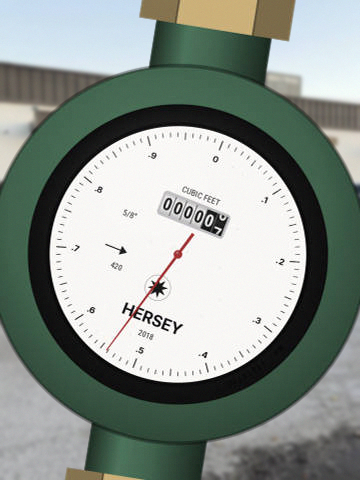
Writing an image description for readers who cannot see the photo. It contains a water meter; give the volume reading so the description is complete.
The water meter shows 6.54 ft³
